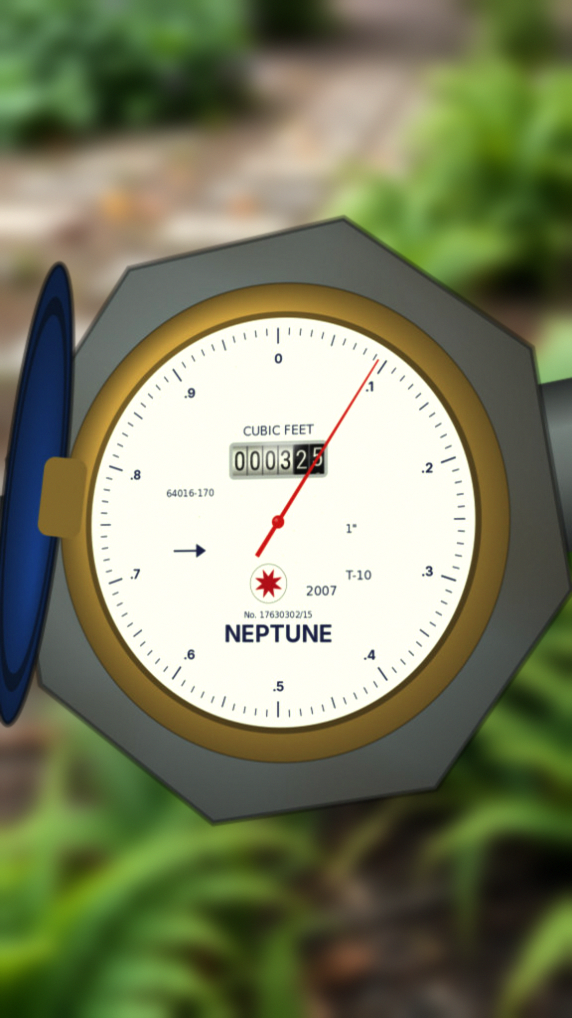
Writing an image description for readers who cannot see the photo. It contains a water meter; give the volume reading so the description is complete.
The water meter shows 325.09 ft³
